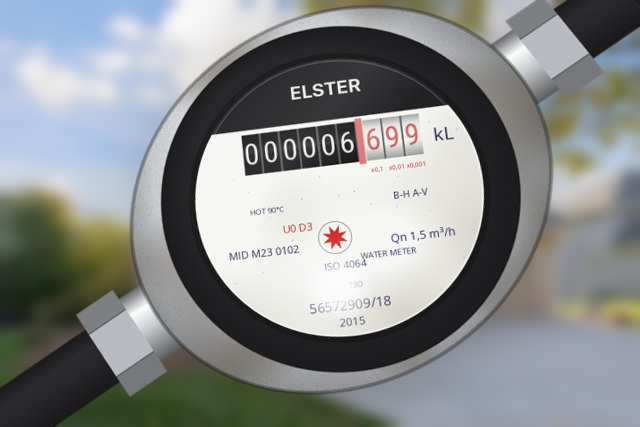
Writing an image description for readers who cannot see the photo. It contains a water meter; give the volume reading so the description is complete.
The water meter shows 6.699 kL
